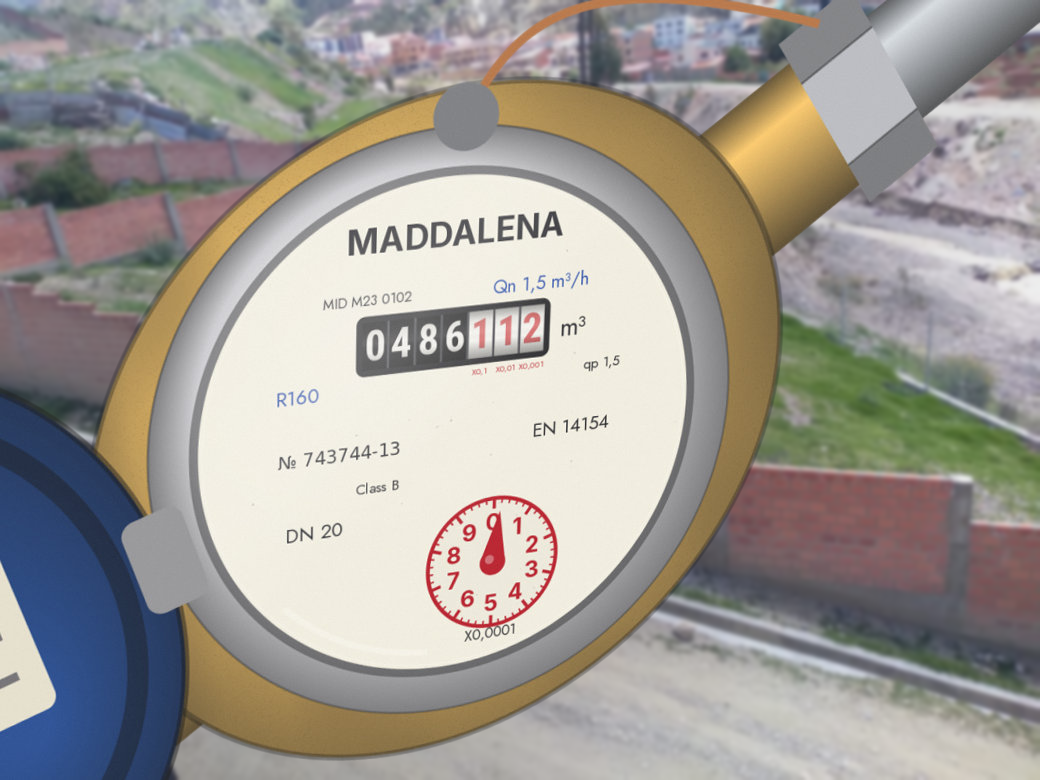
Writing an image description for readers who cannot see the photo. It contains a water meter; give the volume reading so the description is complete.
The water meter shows 486.1120 m³
